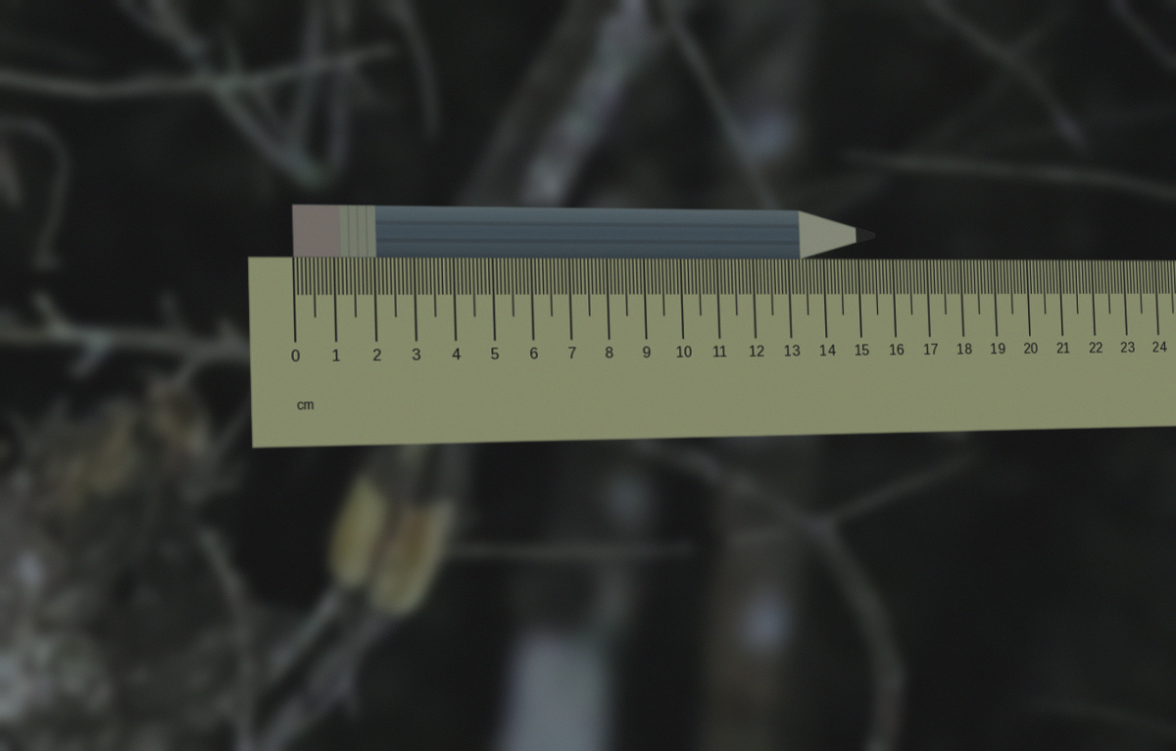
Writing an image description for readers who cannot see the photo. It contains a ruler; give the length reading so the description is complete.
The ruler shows 15.5 cm
